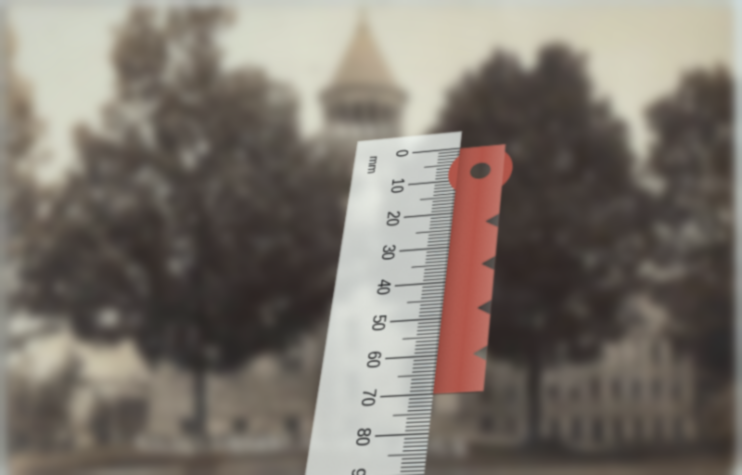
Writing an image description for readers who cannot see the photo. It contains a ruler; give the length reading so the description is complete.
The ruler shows 70 mm
